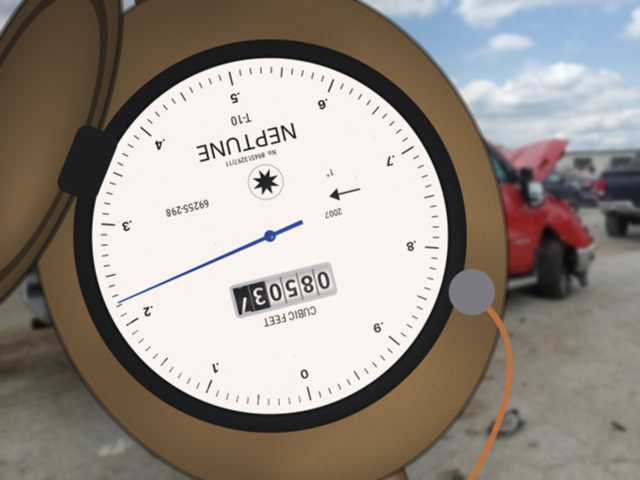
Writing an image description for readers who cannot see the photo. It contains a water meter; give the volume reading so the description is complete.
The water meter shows 85037.22 ft³
